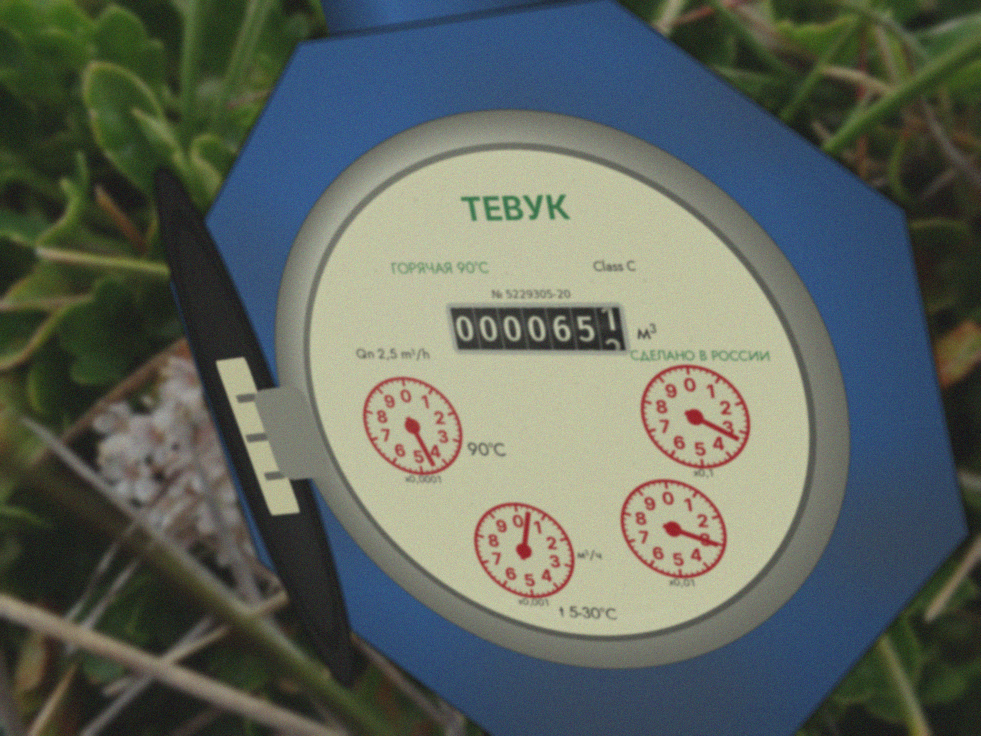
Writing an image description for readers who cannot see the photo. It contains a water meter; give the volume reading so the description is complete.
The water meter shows 651.3304 m³
